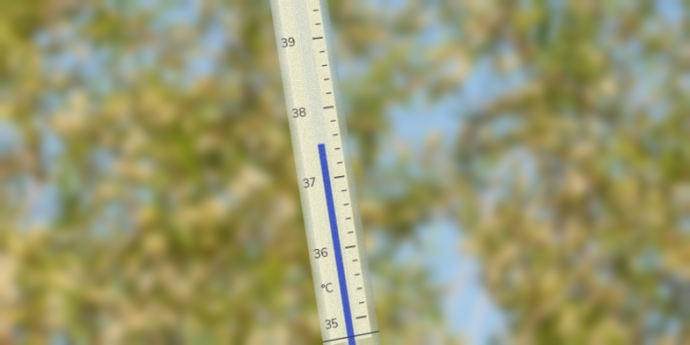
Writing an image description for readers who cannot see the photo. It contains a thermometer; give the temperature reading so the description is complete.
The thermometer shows 37.5 °C
